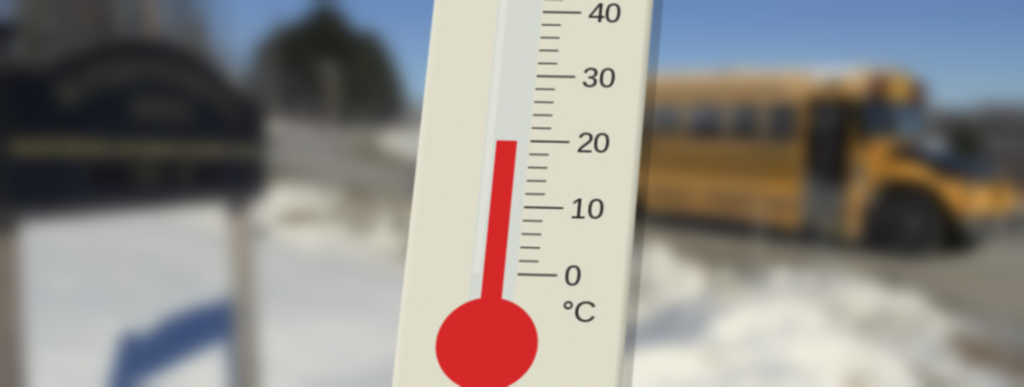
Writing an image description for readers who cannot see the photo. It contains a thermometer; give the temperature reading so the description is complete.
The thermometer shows 20 °C
